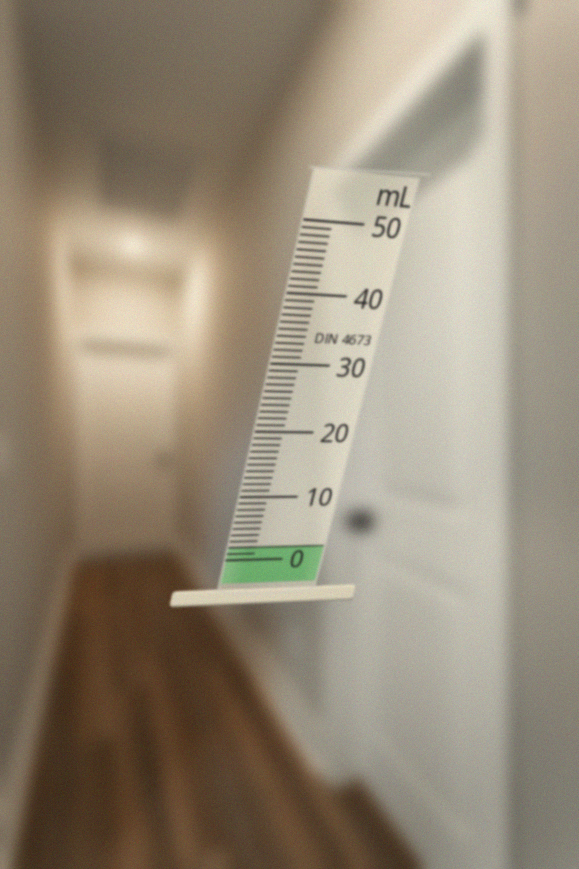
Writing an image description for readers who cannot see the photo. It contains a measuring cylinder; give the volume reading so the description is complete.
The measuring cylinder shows 2 mL
